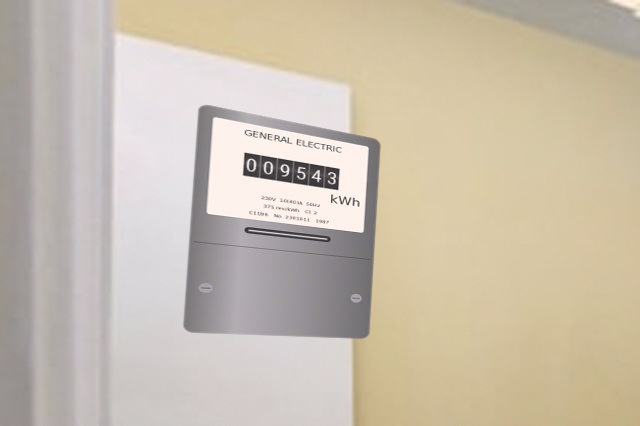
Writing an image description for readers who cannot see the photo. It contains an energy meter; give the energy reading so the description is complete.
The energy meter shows 9543 kWh
